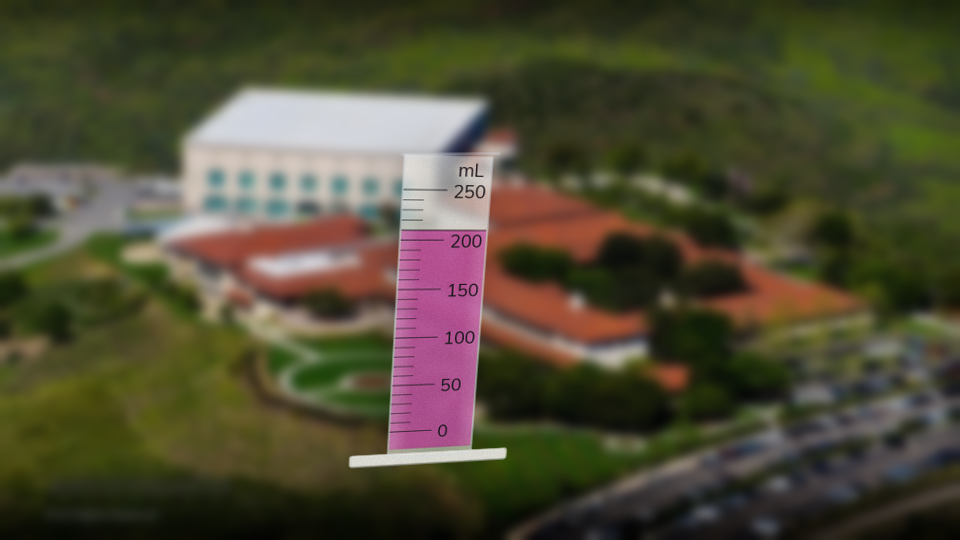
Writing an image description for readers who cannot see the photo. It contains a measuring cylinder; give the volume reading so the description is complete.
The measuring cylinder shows 210 mL
